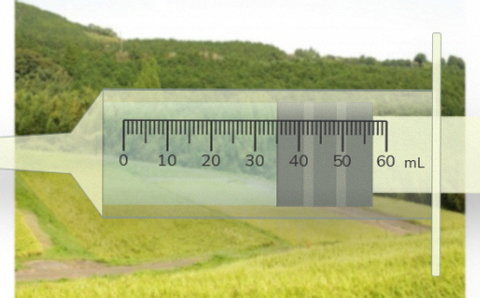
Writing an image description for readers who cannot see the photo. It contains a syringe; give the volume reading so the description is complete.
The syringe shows 35 mL
